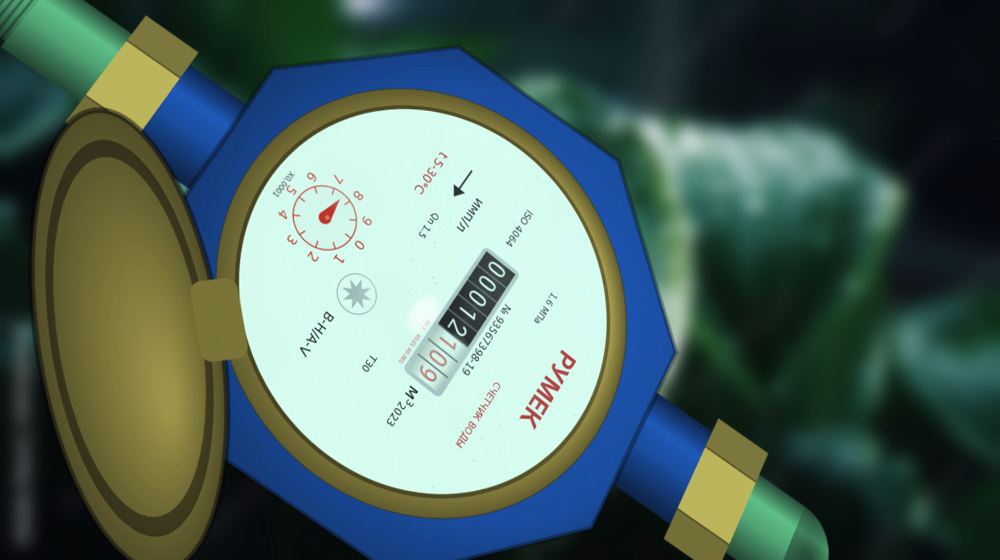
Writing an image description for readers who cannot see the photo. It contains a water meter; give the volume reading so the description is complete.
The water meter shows 12.1097 m³
